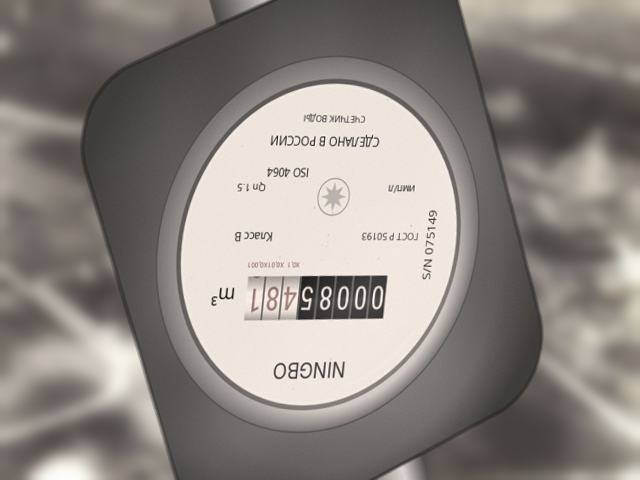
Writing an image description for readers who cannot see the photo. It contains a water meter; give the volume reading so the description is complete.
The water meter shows 85.481 m³
